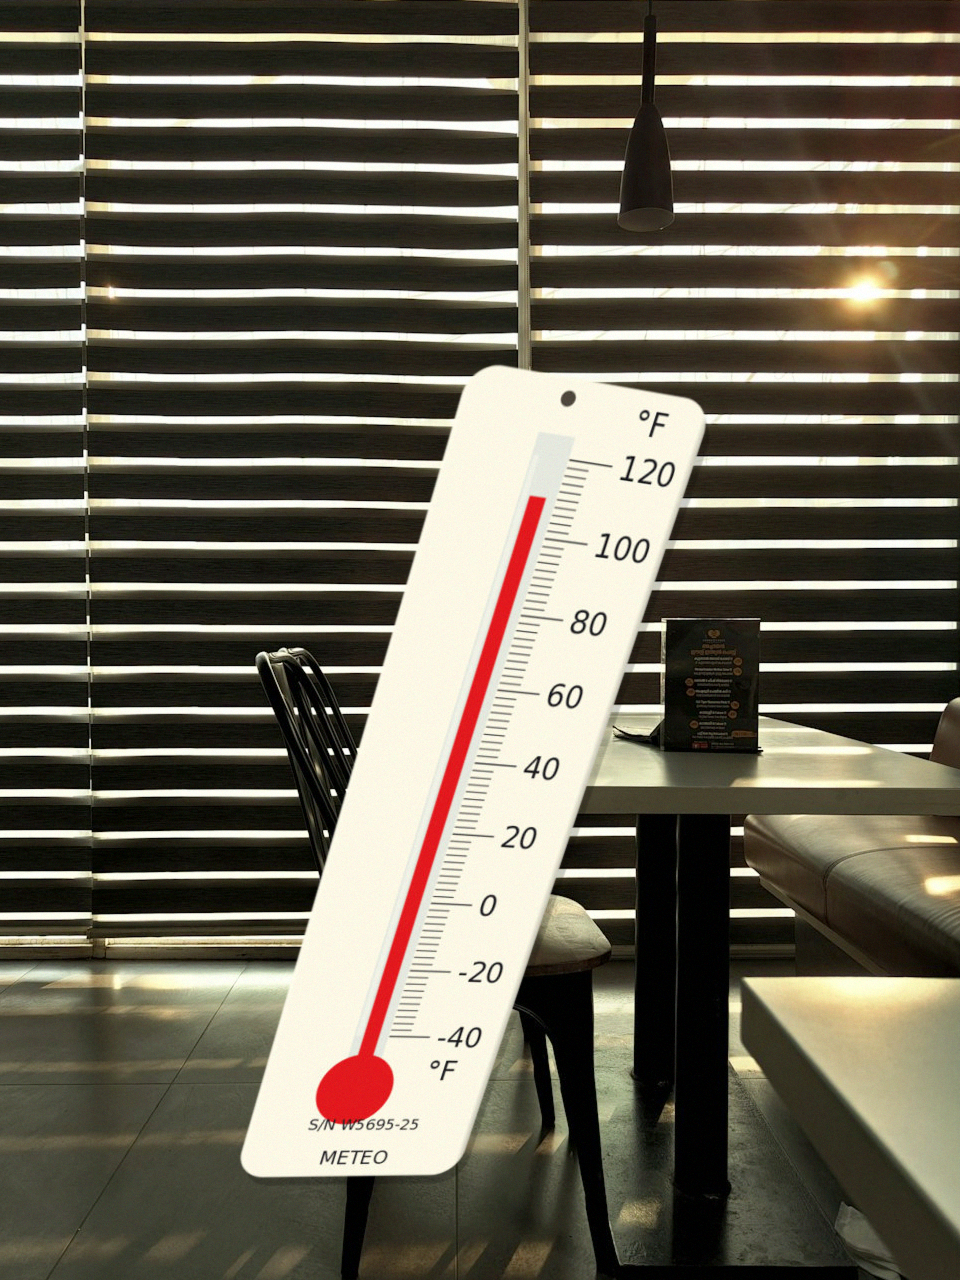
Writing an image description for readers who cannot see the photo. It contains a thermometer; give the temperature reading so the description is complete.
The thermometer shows 110 °F
